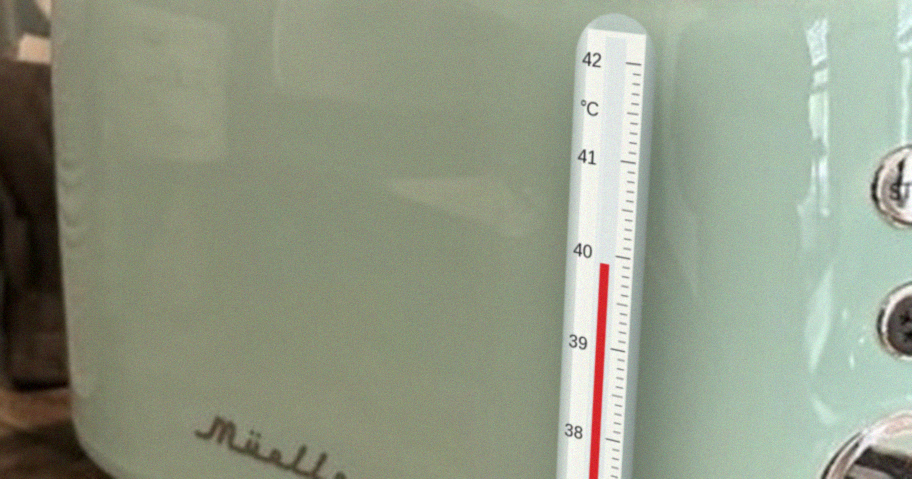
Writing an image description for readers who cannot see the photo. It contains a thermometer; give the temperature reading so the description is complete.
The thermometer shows 39.9 °C
